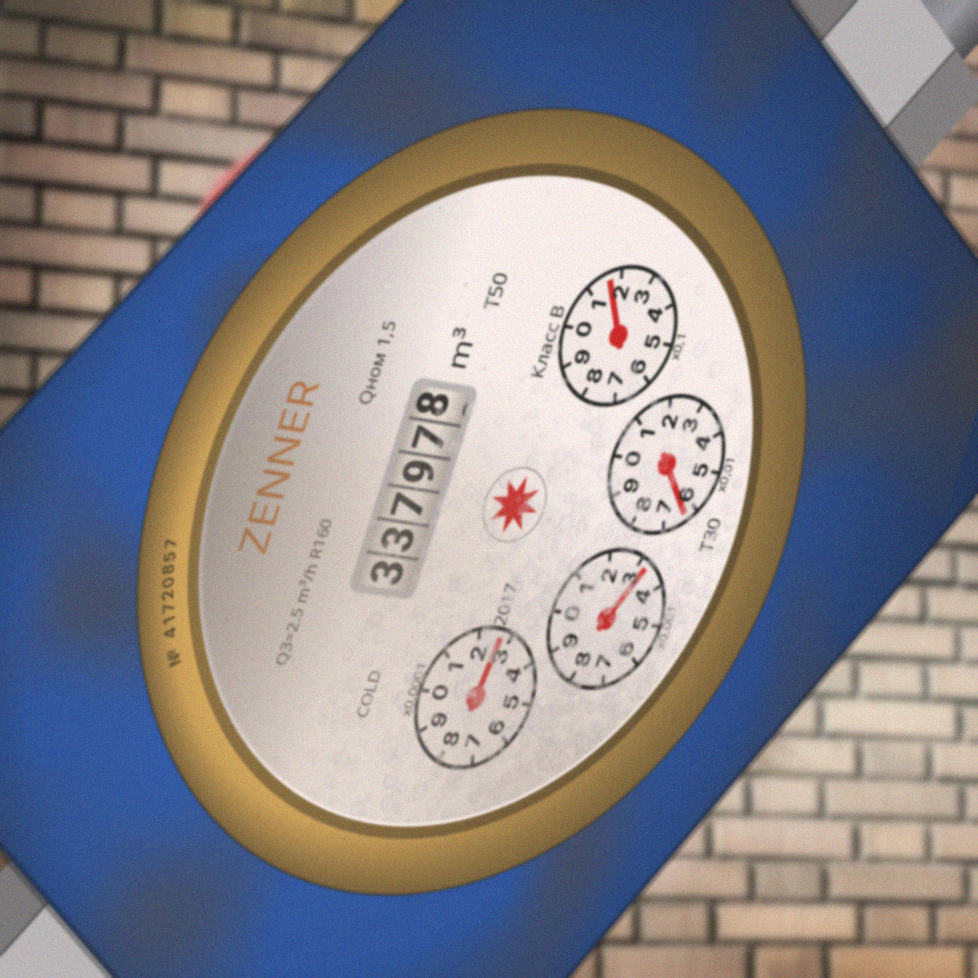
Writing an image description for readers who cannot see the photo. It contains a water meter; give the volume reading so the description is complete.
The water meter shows 337978.1632 m³
